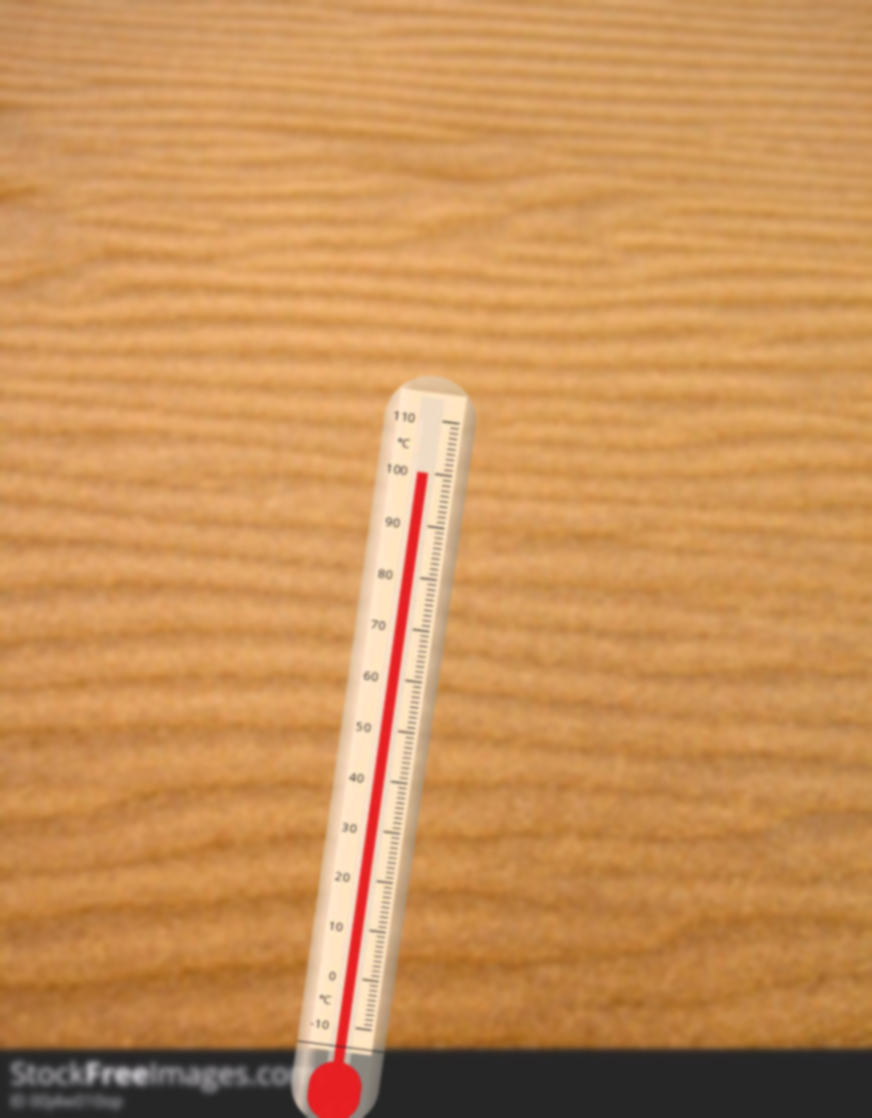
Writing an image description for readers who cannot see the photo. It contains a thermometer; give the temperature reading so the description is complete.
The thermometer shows 100 °C
